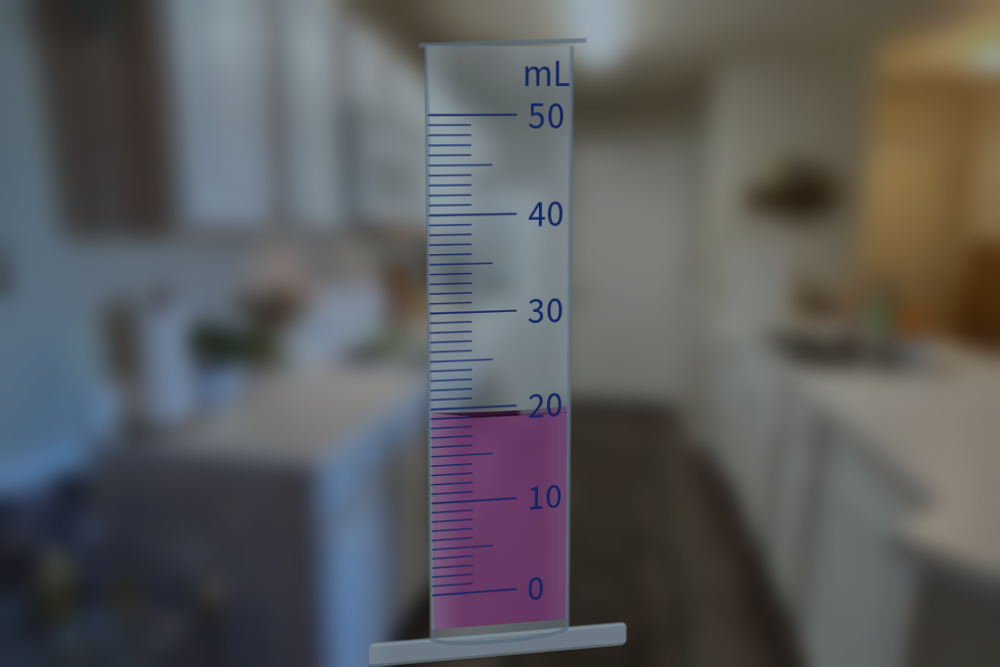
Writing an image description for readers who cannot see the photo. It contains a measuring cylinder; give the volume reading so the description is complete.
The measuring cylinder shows 19 mL
